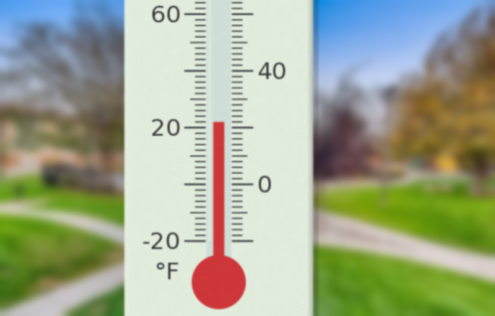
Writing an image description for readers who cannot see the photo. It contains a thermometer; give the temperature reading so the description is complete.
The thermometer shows 22 °F
